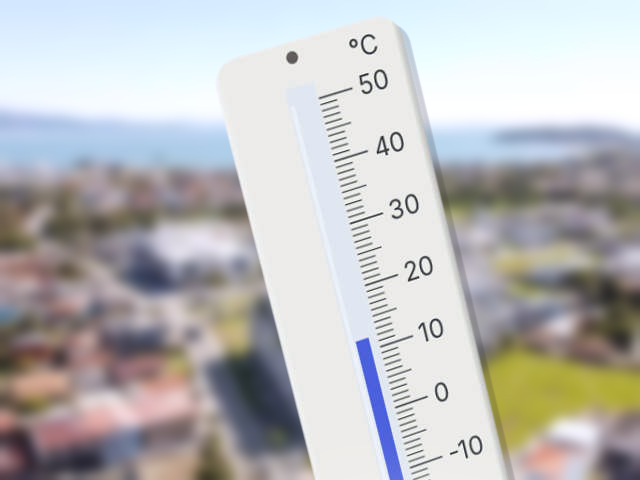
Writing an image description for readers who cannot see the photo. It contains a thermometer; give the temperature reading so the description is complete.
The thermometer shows 12 °C
